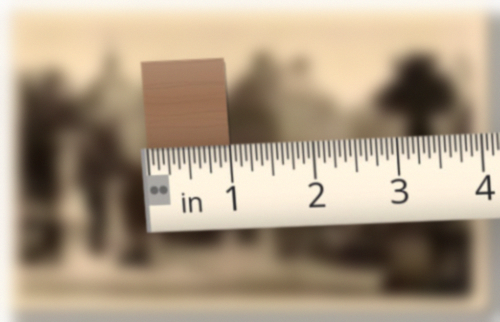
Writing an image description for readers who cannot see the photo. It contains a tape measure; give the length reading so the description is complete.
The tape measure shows 1 in
